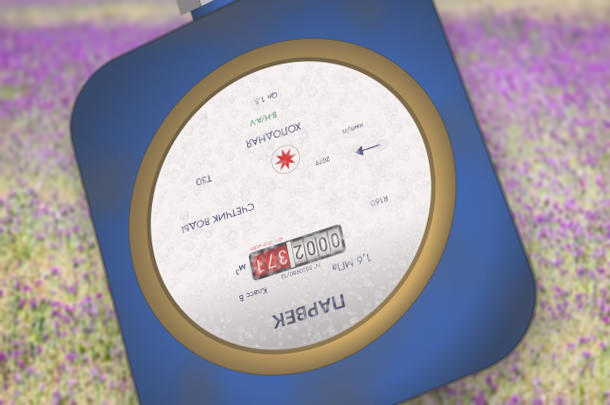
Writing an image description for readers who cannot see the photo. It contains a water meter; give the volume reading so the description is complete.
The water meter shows 2.371 m³
